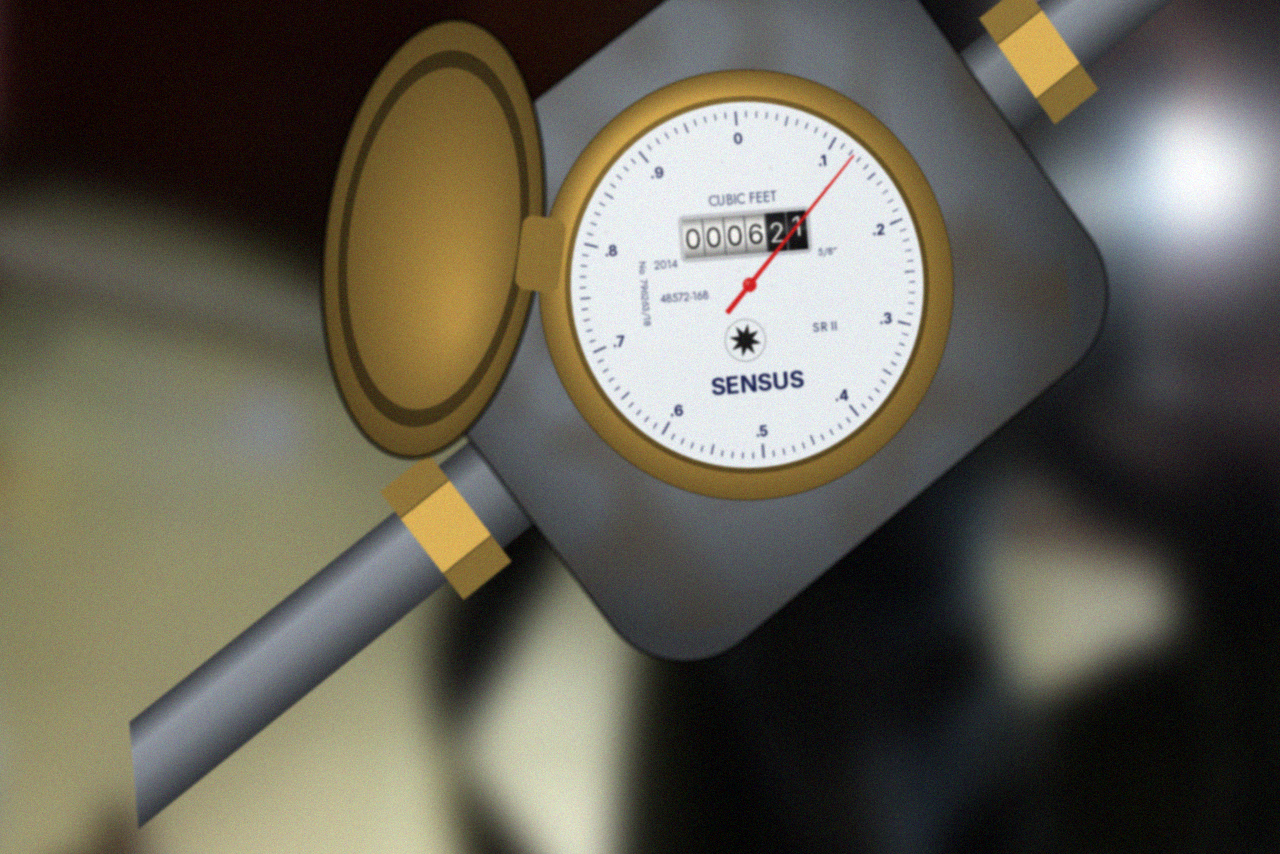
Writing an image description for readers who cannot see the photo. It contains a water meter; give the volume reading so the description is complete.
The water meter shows 621.12 ft³
